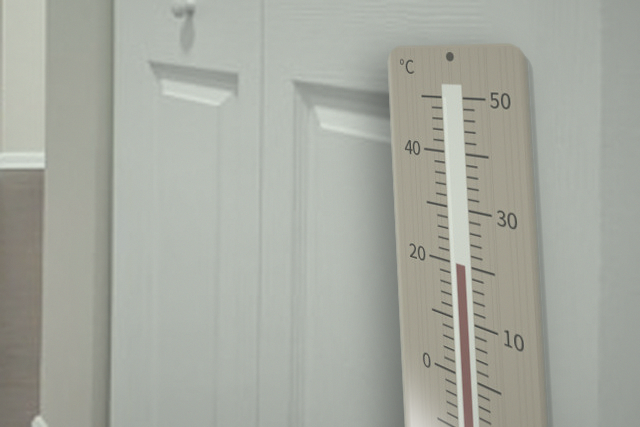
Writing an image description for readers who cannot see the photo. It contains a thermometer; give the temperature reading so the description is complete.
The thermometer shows 20 °C
